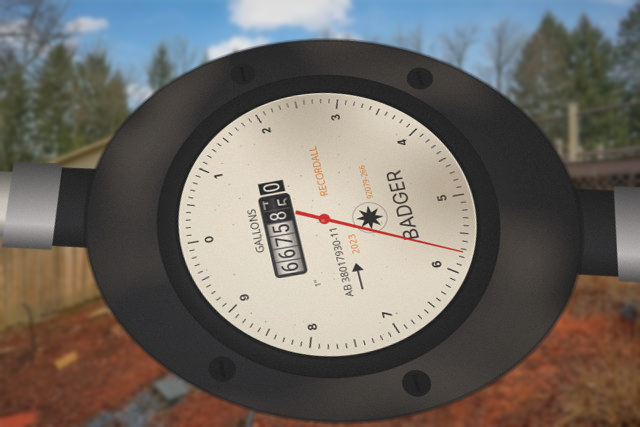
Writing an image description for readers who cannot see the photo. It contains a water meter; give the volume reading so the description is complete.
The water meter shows 6675845.7 gal
